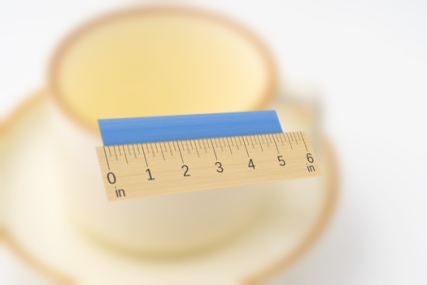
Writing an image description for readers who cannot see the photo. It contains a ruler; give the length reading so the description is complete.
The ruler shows 5.375 in
